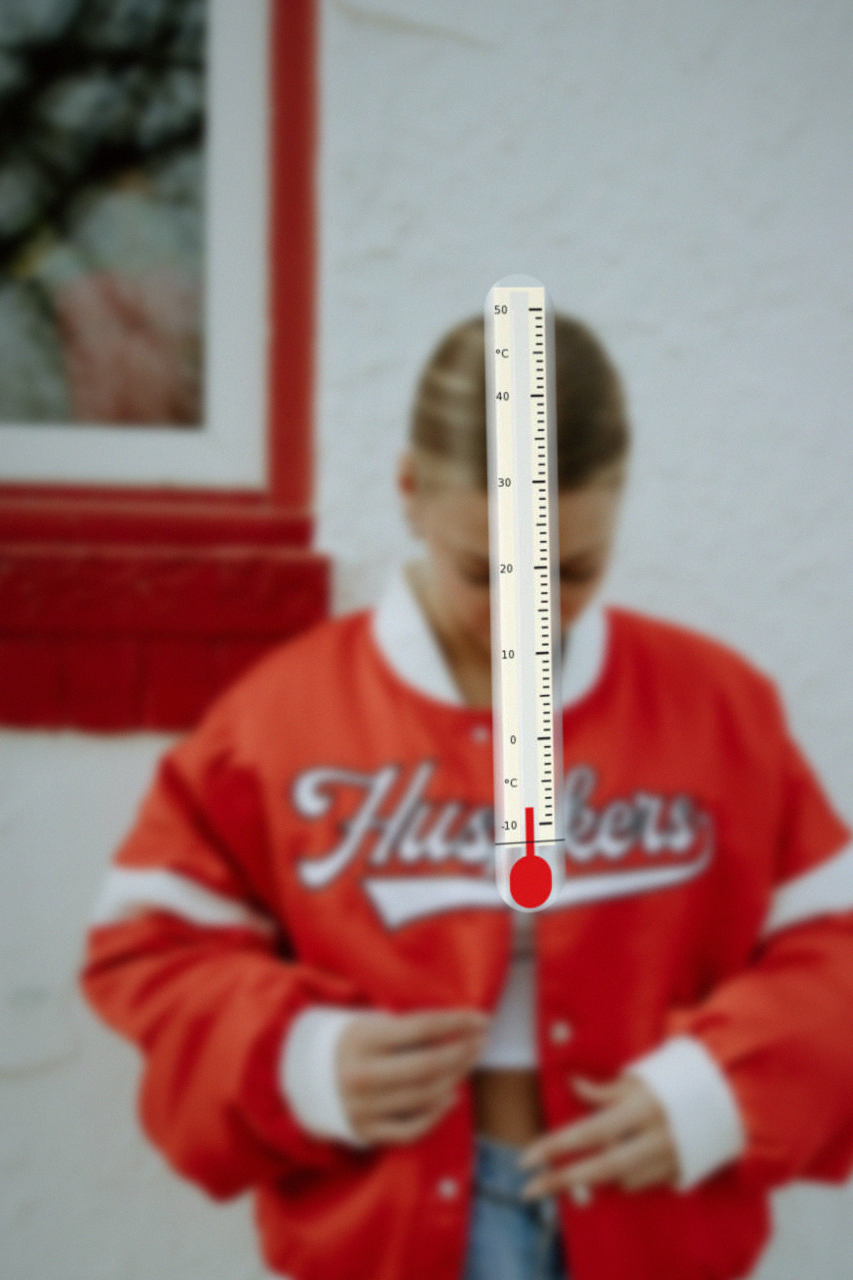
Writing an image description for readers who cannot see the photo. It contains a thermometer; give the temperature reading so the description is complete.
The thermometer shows -8 °C
